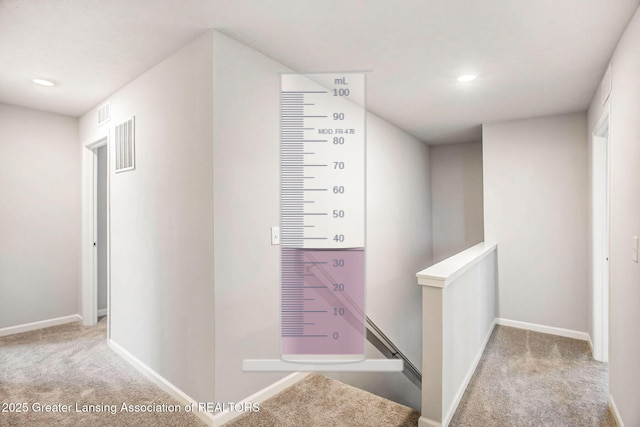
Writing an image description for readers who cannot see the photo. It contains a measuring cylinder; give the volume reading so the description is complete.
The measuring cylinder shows 35 mL
